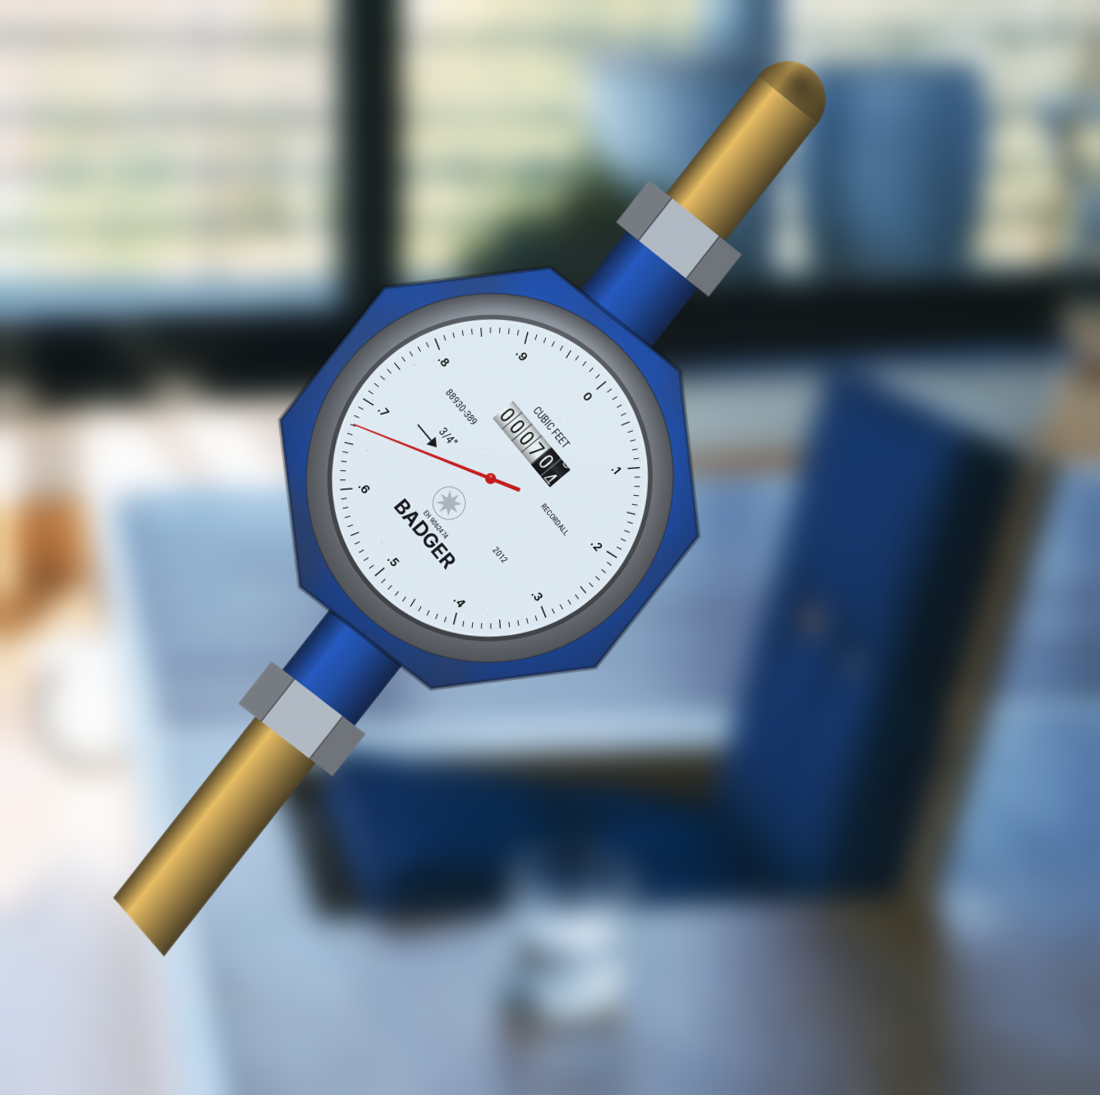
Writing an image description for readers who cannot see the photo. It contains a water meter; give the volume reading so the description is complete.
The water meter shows 703.67 ft³
